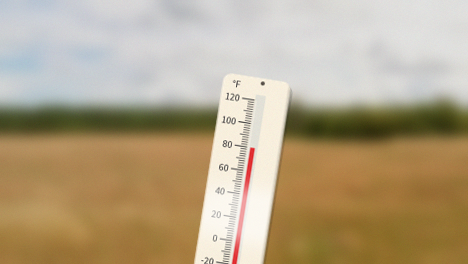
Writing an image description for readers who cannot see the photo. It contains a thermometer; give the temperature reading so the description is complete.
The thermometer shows 80 °F
